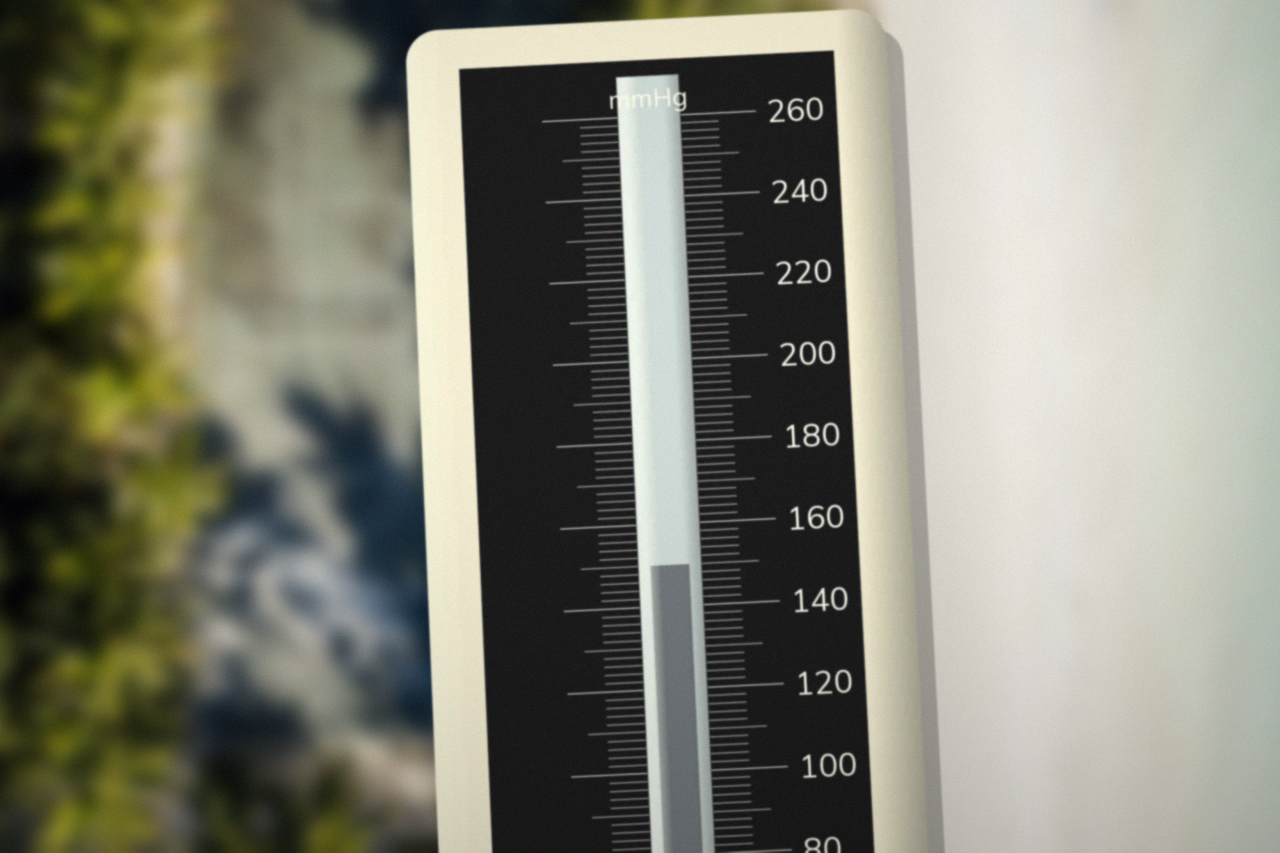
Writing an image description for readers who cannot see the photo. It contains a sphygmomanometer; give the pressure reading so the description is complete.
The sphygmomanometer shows 150 mmHg
